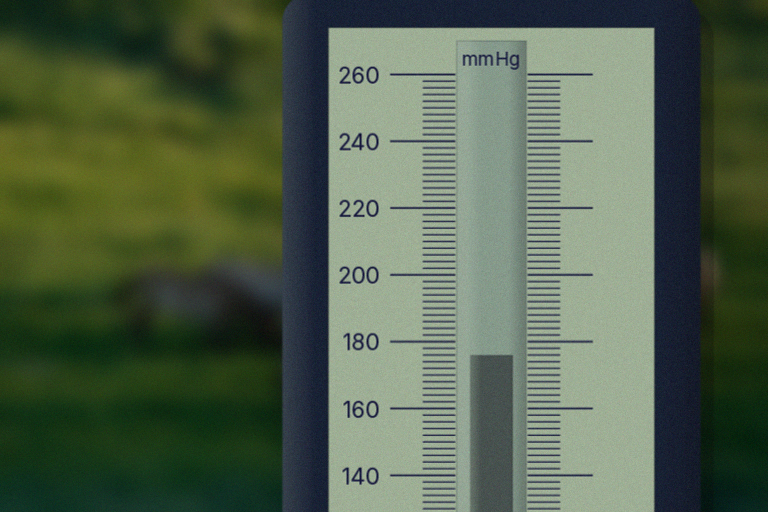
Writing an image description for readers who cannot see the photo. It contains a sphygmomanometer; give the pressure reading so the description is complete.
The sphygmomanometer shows 176 mmHg
